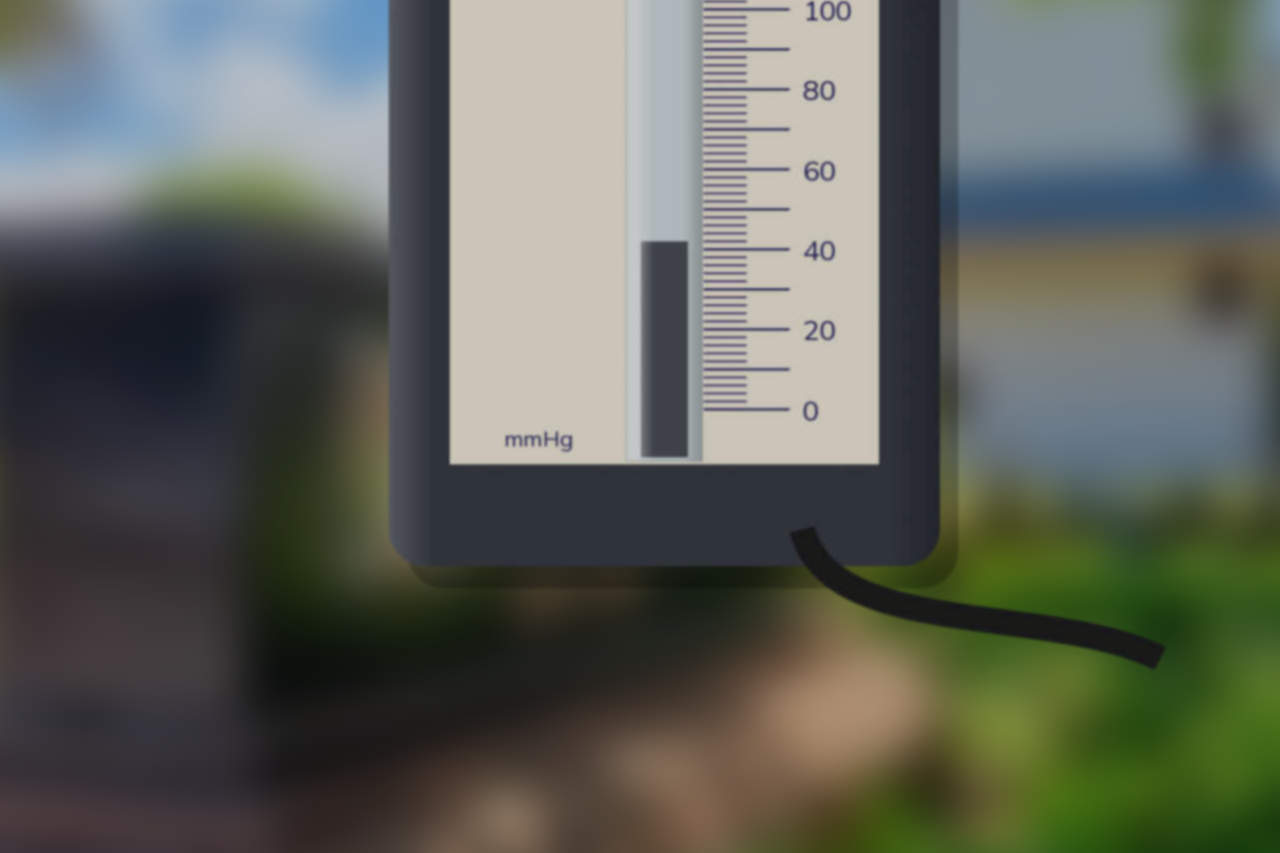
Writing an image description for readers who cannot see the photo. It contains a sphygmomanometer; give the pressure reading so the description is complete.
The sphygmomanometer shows 42 mmHg
